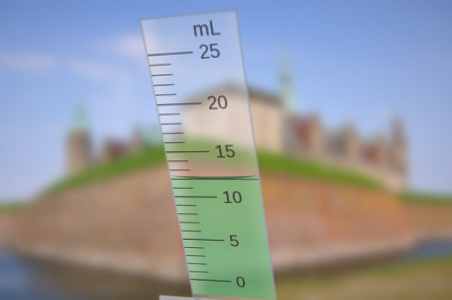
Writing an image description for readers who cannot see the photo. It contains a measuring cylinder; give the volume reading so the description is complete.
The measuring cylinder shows 12 mL
